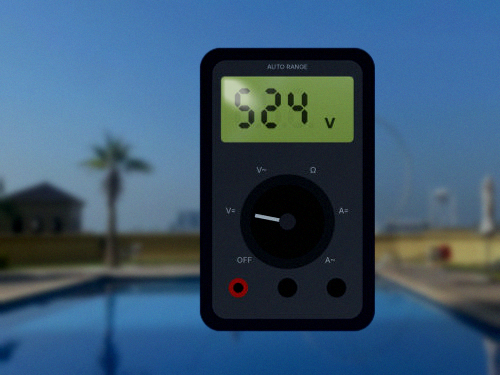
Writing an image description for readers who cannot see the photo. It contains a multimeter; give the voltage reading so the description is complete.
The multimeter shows 524 V
